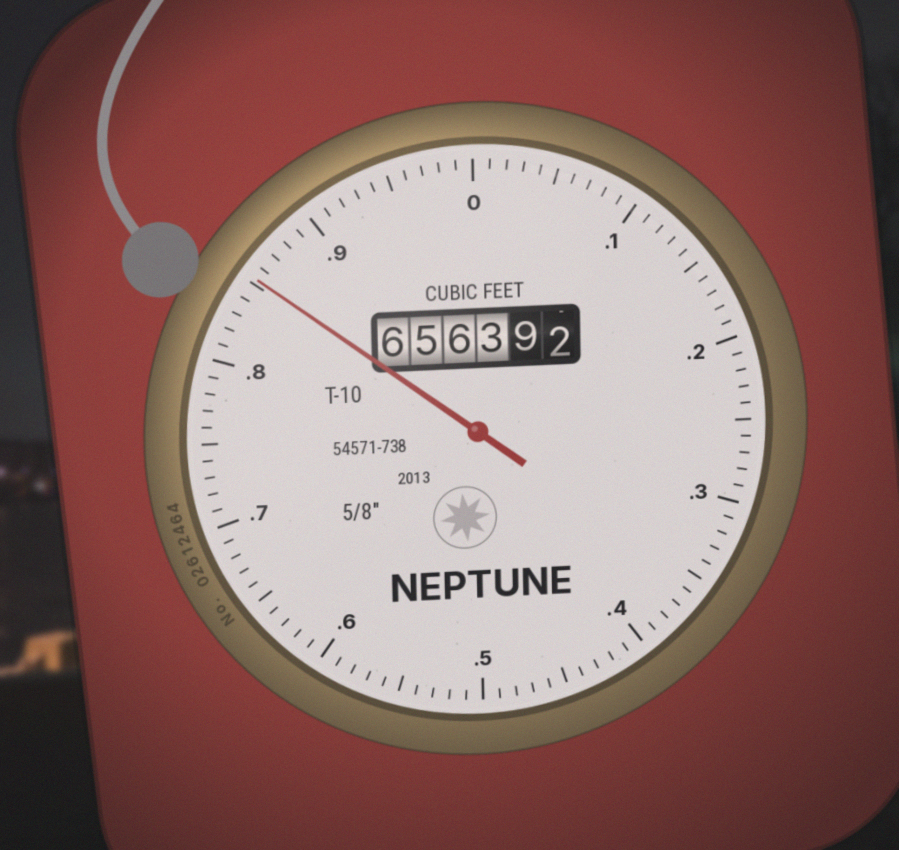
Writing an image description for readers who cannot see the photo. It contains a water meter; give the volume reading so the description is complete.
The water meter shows 656391.85 ft³
